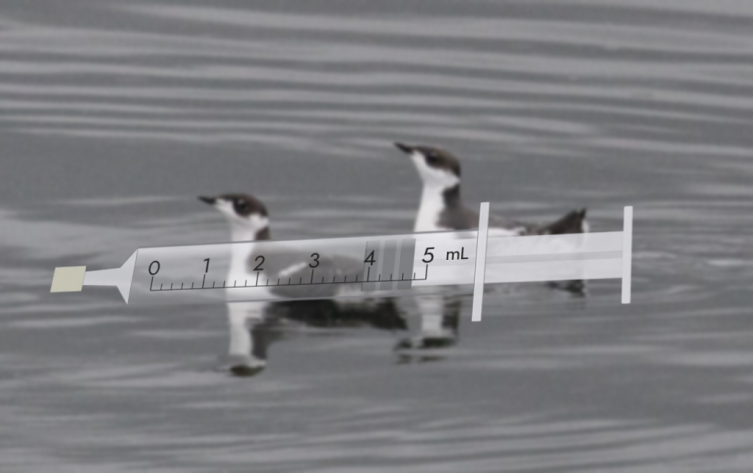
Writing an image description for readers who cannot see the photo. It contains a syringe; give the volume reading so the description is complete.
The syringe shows 3.9 mL
